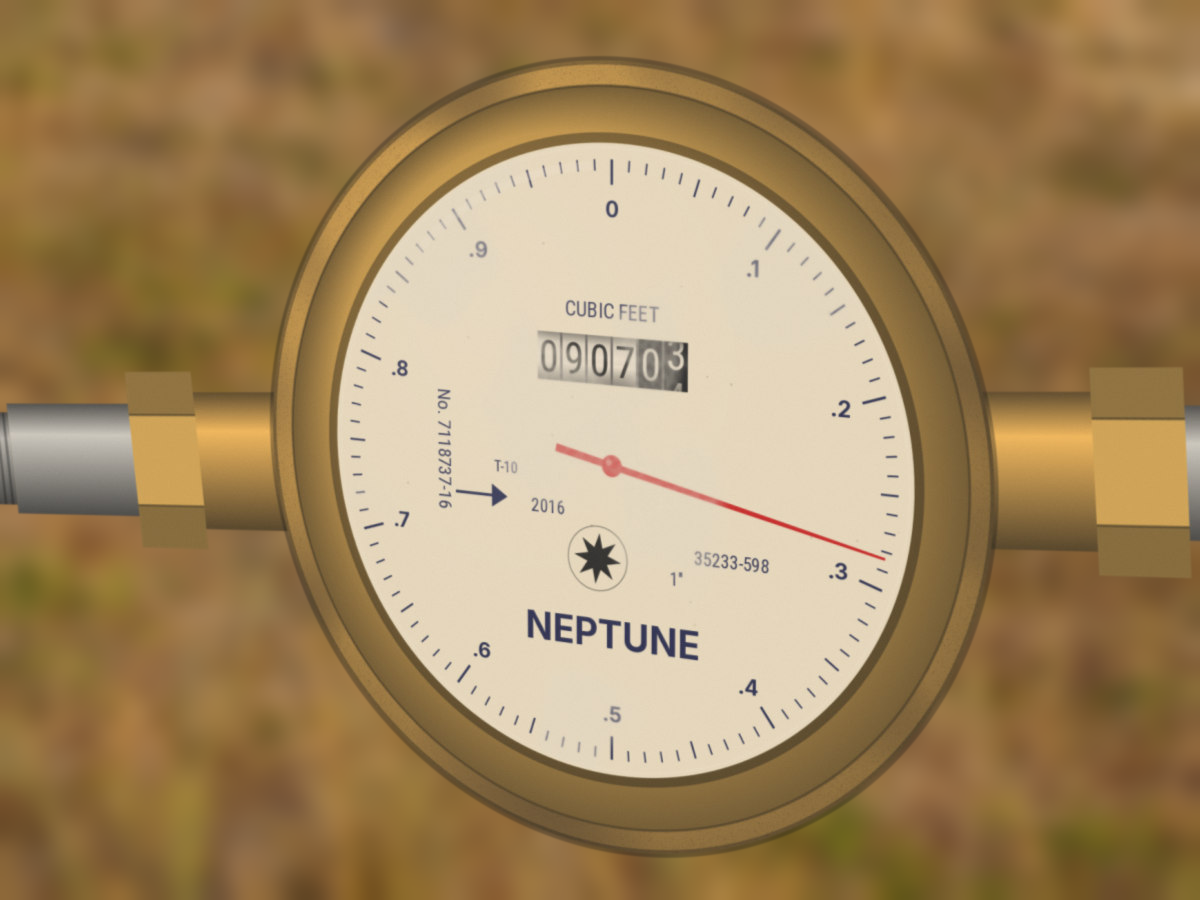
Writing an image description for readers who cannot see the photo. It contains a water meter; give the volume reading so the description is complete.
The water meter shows 90703.28 ft³
